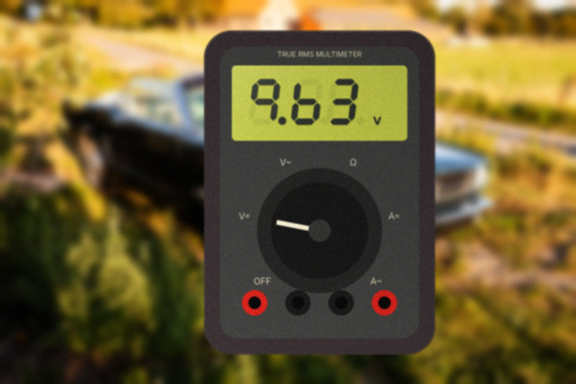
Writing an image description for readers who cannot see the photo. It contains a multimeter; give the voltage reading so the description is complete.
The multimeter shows 9.63 V
